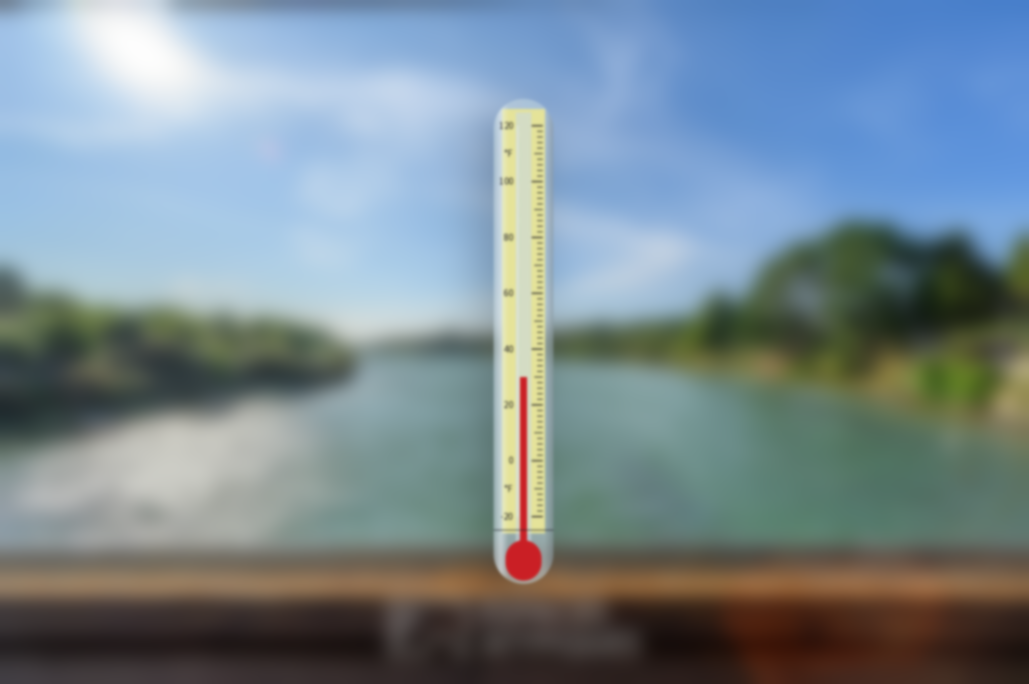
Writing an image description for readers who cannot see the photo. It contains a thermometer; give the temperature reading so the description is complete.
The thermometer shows 30 °F
